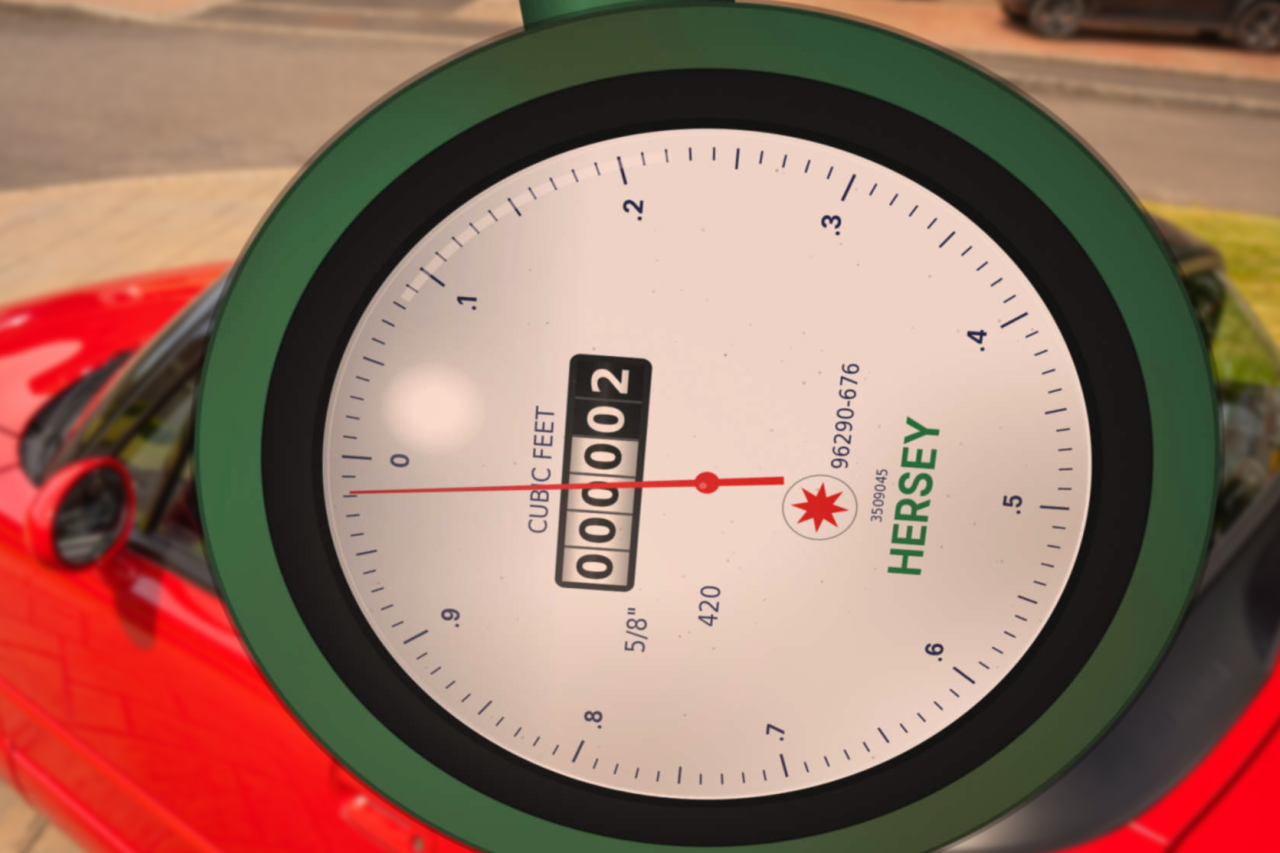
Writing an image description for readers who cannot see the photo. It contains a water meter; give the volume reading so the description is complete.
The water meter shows 1.98 ft³
